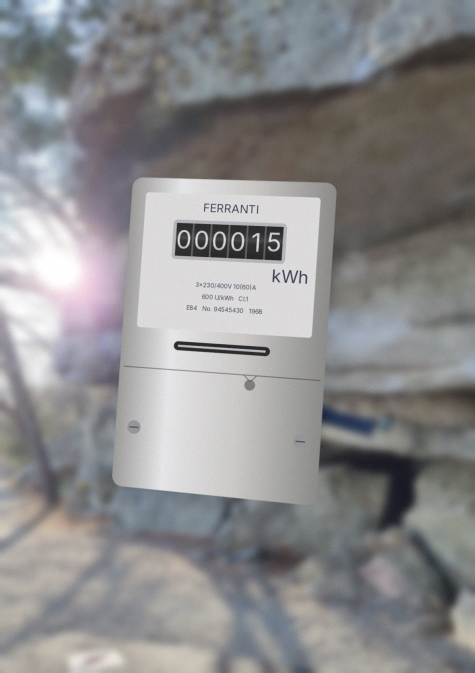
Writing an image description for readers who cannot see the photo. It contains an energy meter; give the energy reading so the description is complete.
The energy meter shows 15 kWh
